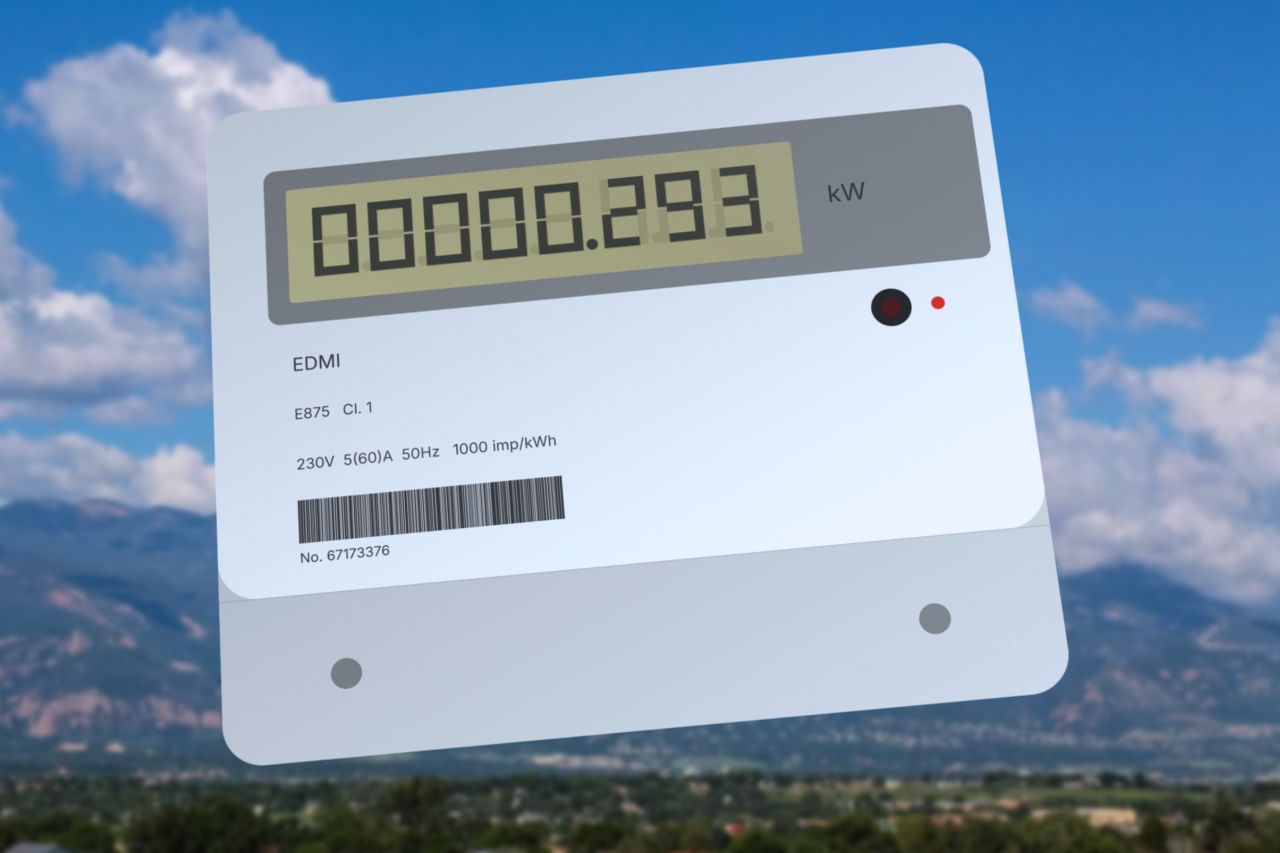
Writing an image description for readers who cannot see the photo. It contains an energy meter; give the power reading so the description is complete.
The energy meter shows 0.293 kW
